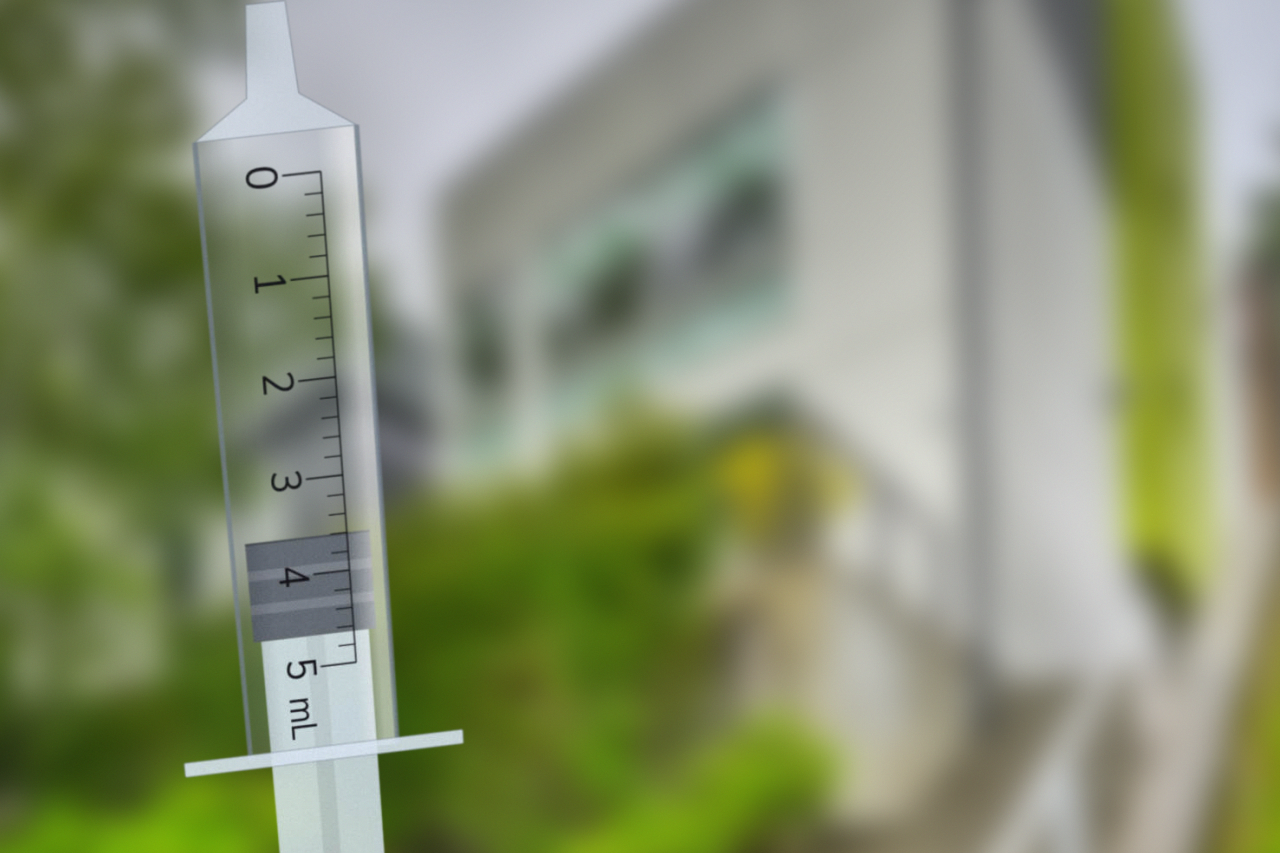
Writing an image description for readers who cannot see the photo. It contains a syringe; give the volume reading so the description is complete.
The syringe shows 3.6 mL
